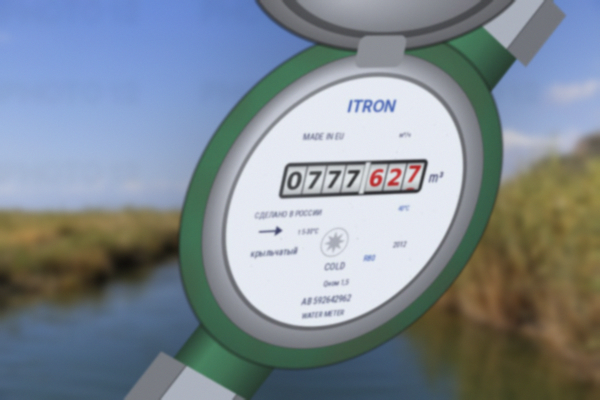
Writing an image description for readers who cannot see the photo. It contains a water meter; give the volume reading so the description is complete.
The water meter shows 777.627 m³
